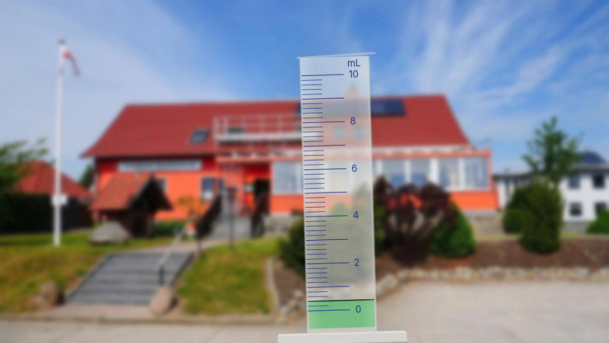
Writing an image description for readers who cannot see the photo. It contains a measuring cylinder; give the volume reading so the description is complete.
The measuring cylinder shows 0.4 mL
